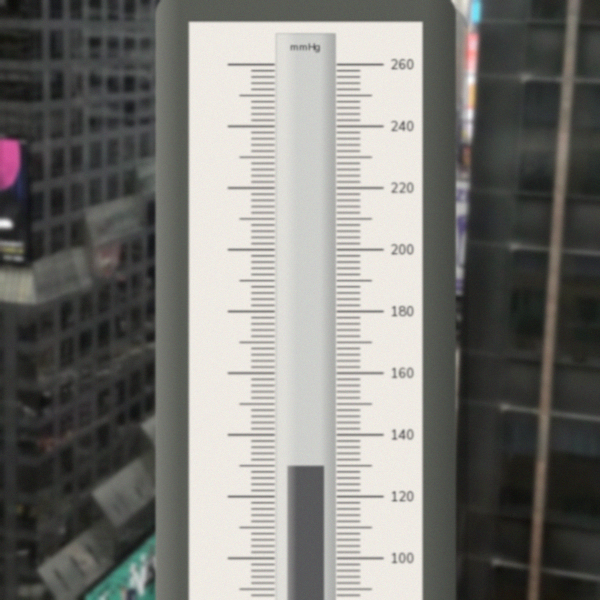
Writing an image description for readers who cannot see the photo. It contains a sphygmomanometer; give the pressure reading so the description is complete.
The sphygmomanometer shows 130 mmHg
